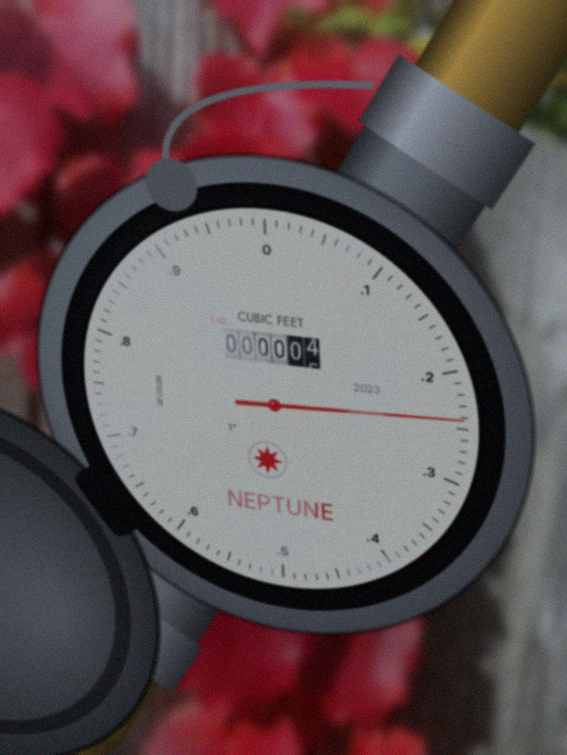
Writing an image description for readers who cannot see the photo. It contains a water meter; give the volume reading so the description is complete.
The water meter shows 4.24 ft³
